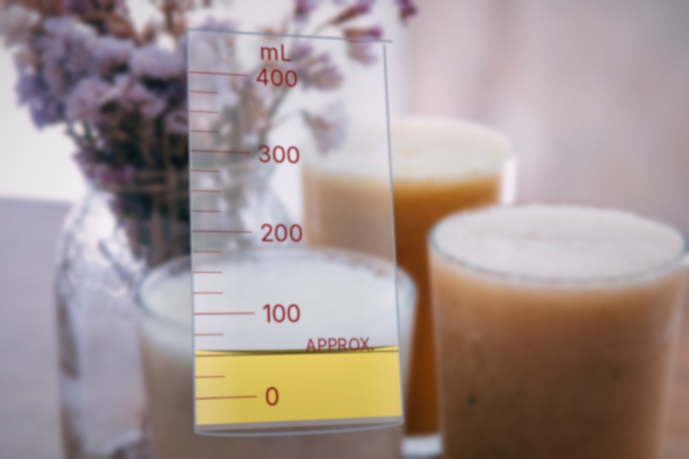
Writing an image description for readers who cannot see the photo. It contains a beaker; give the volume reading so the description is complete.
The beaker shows 50 mL
